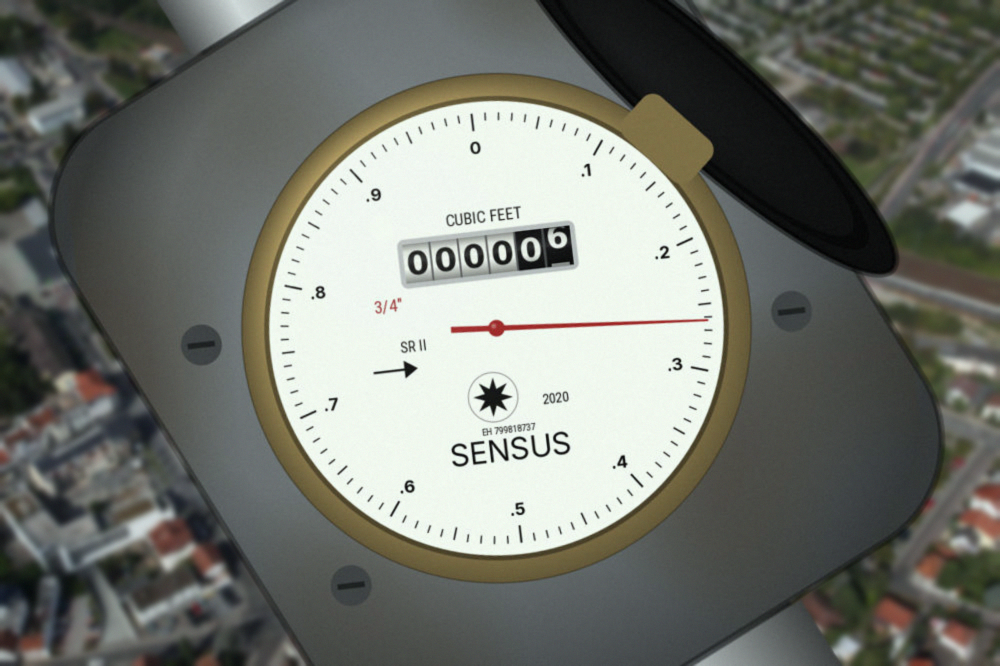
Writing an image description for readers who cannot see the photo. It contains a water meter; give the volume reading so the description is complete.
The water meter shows 6.26 ft³
